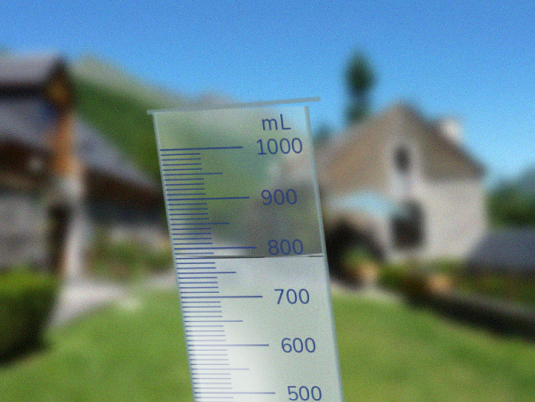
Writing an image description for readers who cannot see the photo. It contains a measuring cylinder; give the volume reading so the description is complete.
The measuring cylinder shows 780 mL
